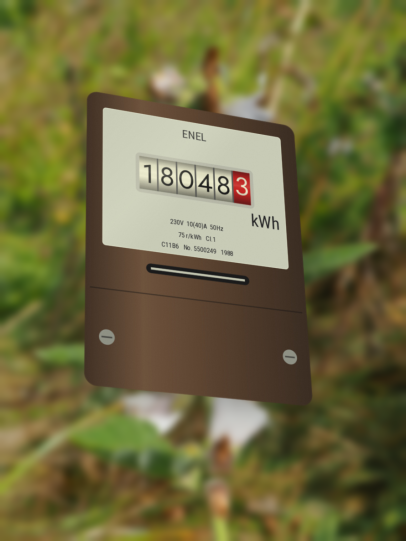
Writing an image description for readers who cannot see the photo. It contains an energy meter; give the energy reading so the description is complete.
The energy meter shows 18048.3 kWh
